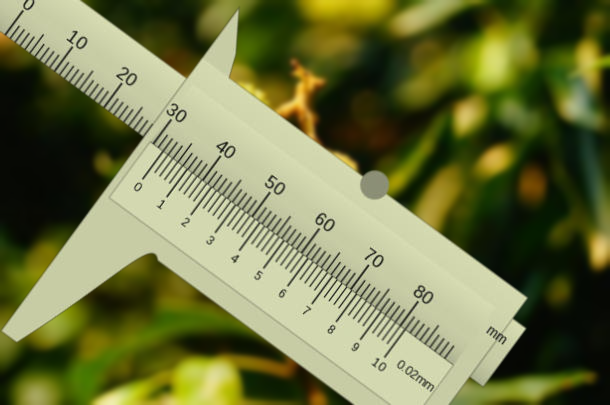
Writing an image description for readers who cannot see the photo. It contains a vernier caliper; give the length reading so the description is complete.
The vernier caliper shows 32.0 mm
